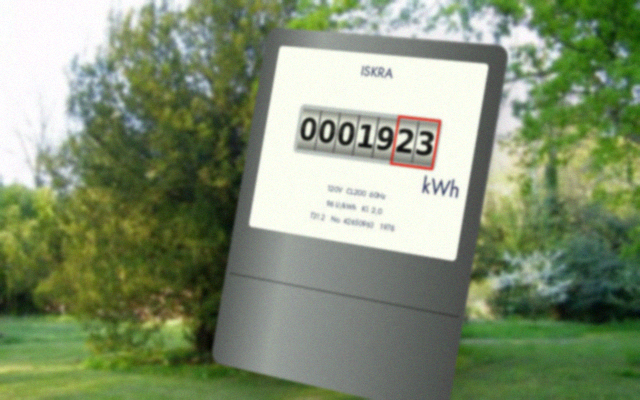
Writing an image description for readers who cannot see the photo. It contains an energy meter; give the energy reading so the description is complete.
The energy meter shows 19.23 kWh
